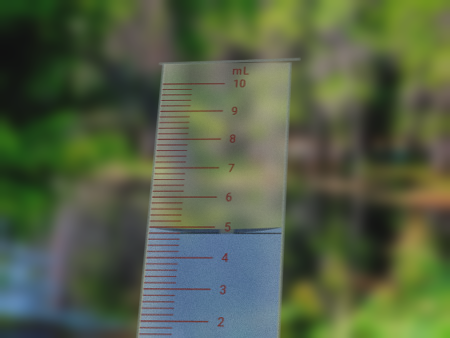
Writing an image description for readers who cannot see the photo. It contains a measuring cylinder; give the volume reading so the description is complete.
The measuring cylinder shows 4.8 mL
